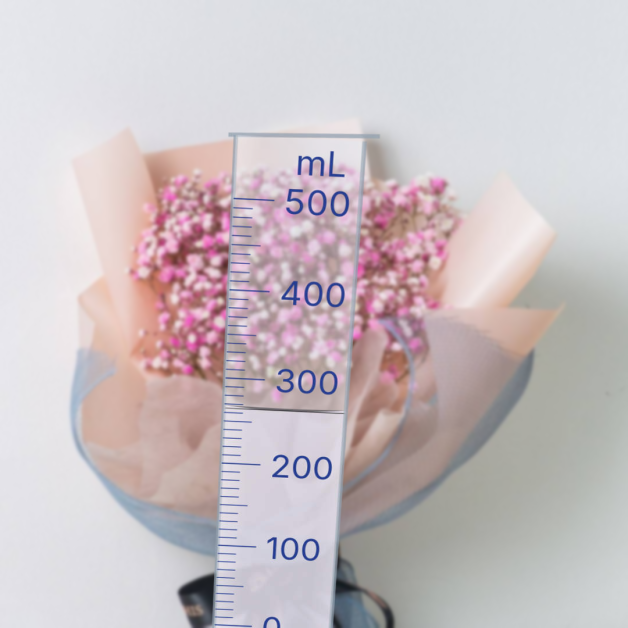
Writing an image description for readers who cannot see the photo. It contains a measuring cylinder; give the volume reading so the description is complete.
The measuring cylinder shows 265 mL
